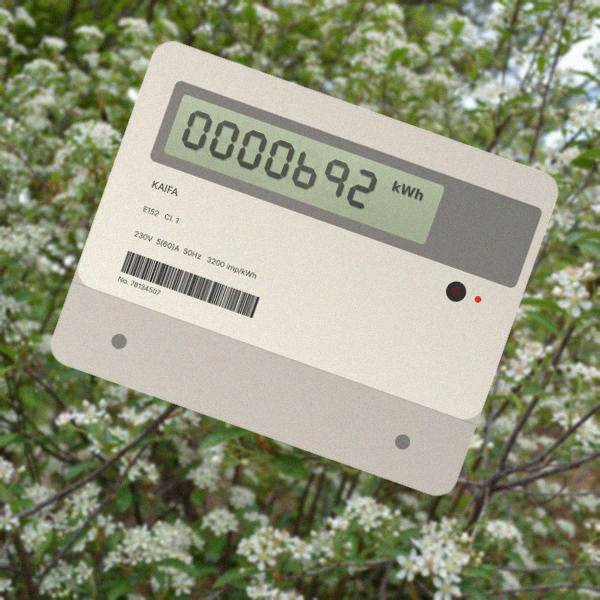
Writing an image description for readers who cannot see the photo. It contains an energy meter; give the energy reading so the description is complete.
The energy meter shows 692 kWh
